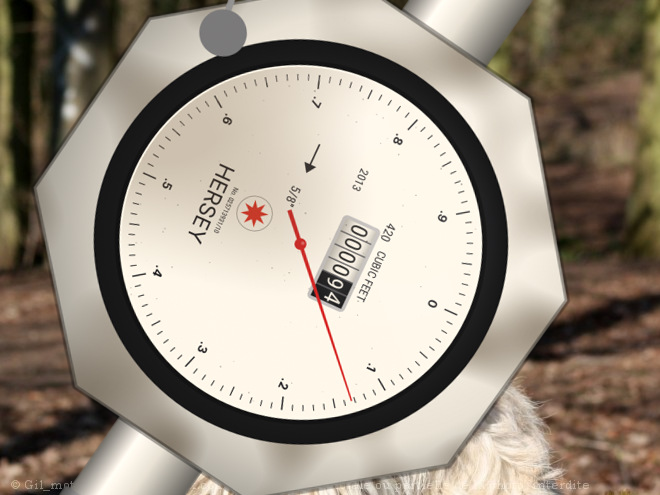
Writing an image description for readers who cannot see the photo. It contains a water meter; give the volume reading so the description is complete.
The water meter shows 94.13 ft³
